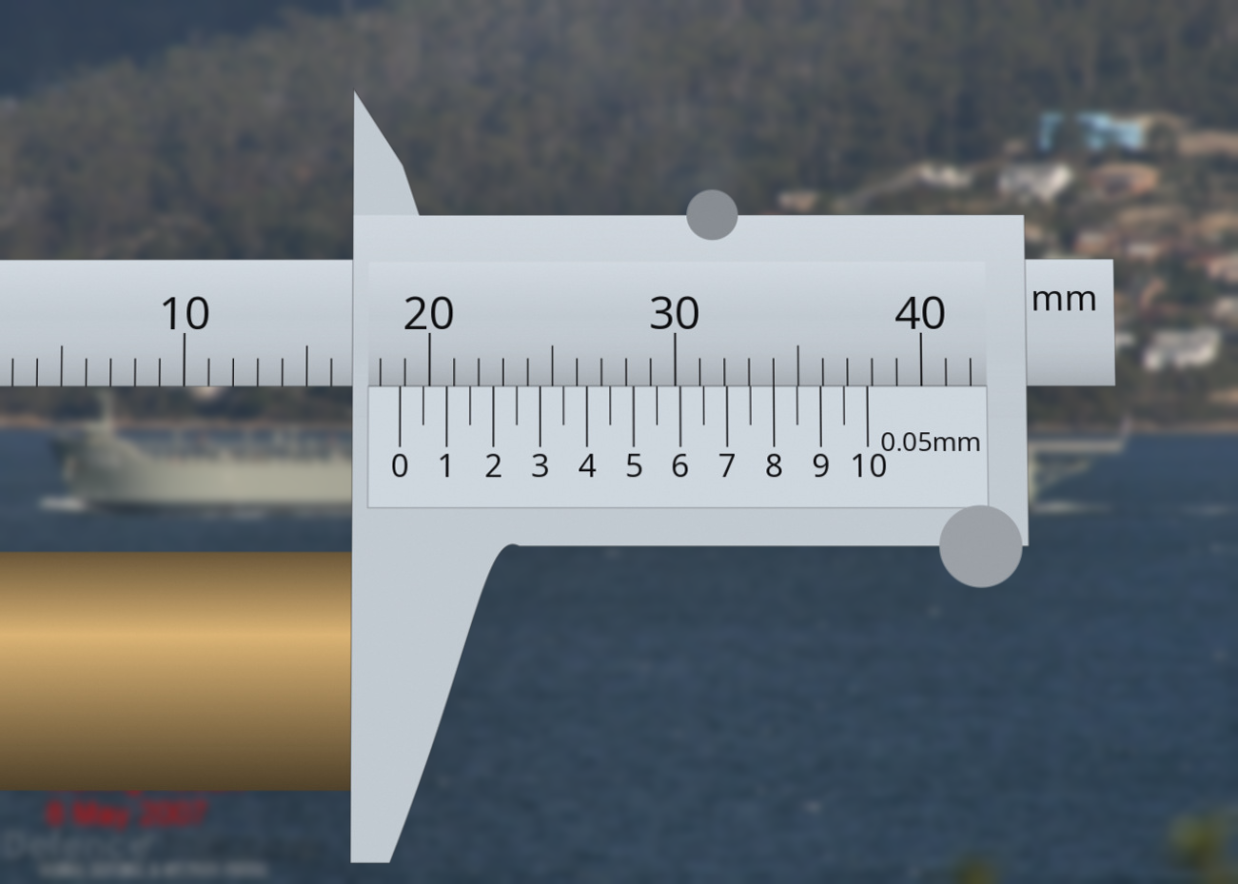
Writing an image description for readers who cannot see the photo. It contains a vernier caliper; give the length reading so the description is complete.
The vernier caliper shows 18.80 mm
